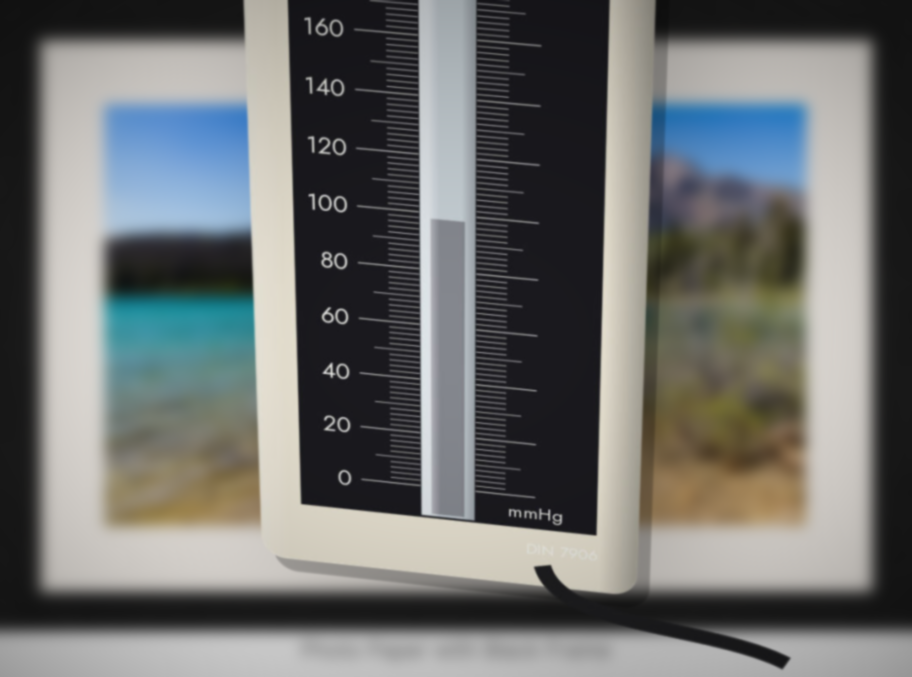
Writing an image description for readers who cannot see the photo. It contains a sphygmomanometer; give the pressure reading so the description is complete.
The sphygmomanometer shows 98 mmHg
